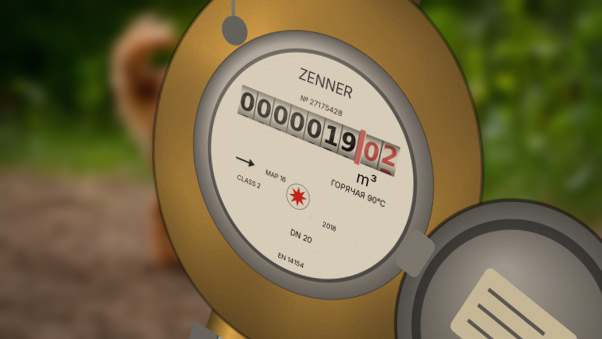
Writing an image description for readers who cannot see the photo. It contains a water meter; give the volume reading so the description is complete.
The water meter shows 19.02 m³
